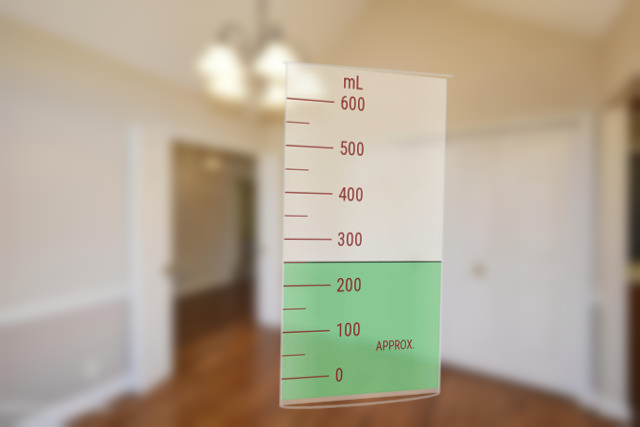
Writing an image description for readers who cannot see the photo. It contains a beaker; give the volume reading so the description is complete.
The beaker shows 250 mL
